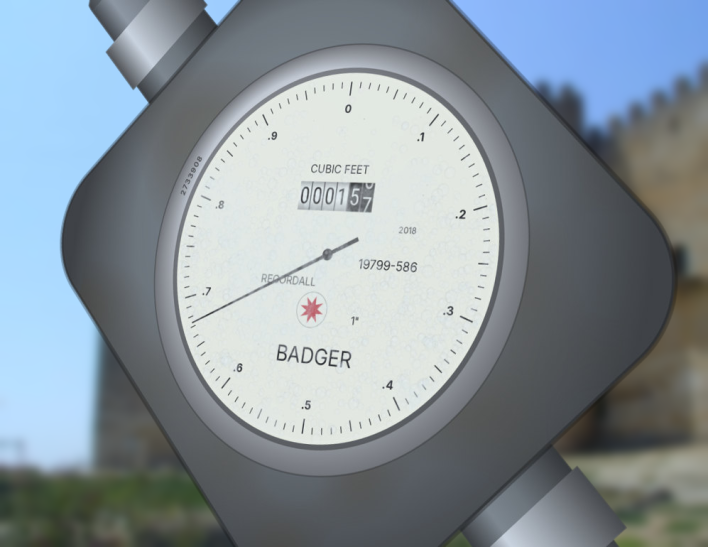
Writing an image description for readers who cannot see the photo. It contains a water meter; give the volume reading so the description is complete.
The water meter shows 156.67 ft³
